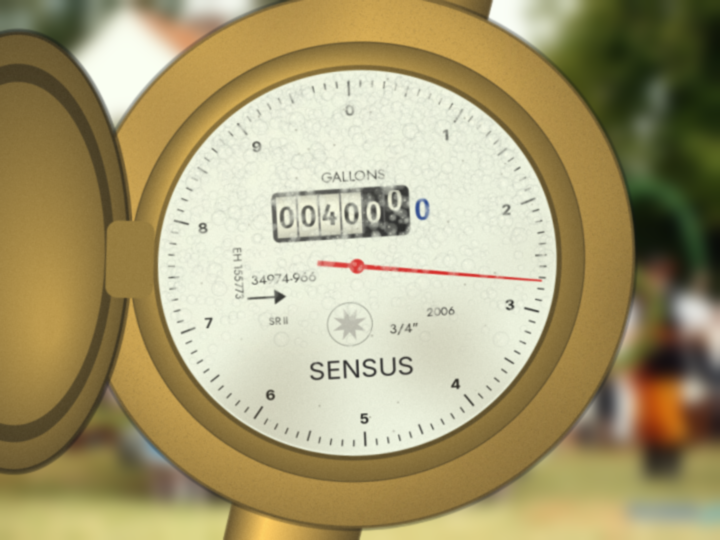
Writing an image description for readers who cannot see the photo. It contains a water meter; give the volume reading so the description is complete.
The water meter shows 40002.7 gal
